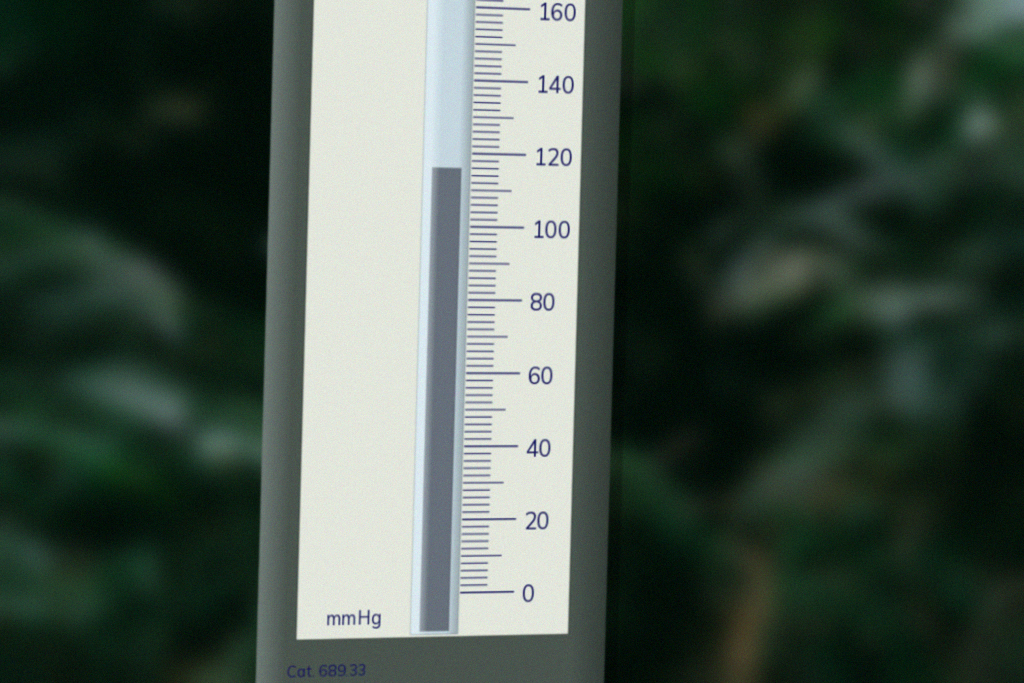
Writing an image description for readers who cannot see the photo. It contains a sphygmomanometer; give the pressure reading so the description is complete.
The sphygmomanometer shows 116 mmHg
